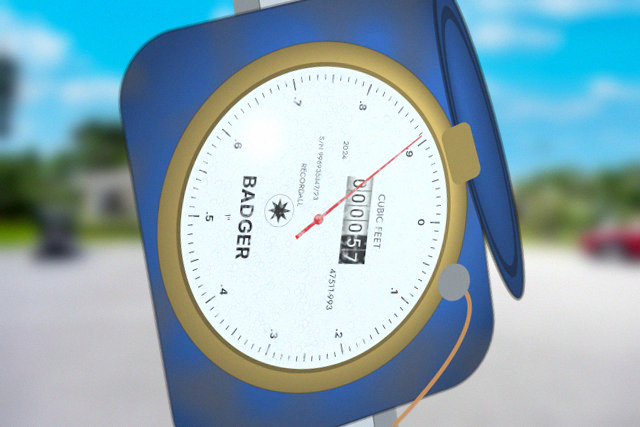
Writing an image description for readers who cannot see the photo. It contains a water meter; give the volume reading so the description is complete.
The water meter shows 56.89 ft³
